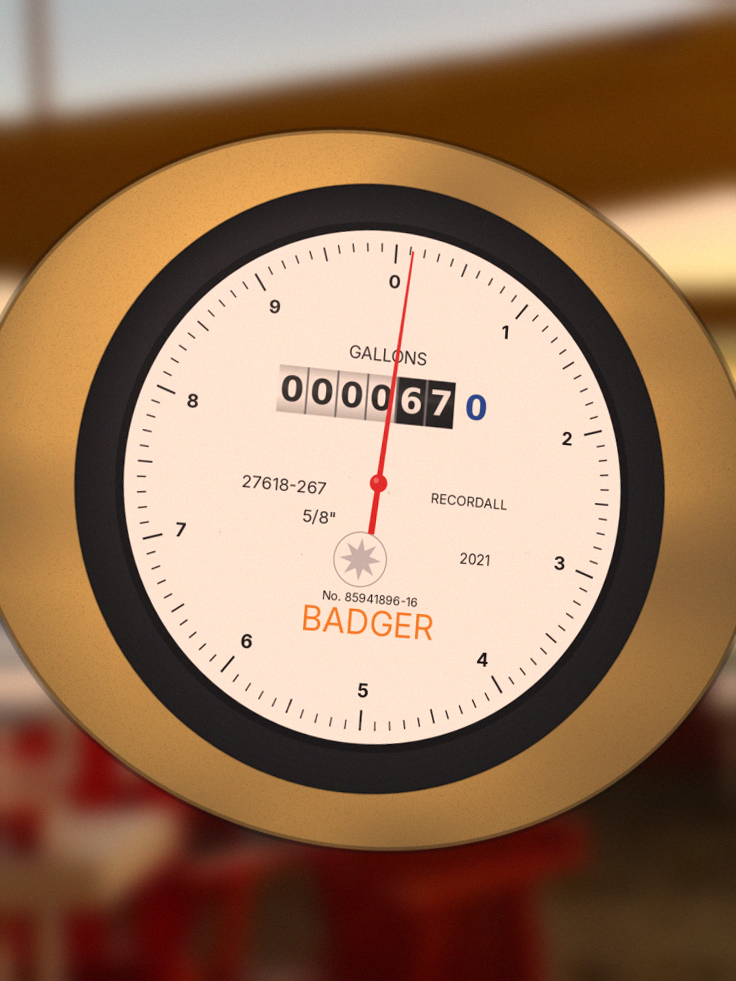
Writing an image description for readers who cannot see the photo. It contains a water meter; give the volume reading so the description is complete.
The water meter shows 670.1 gal
